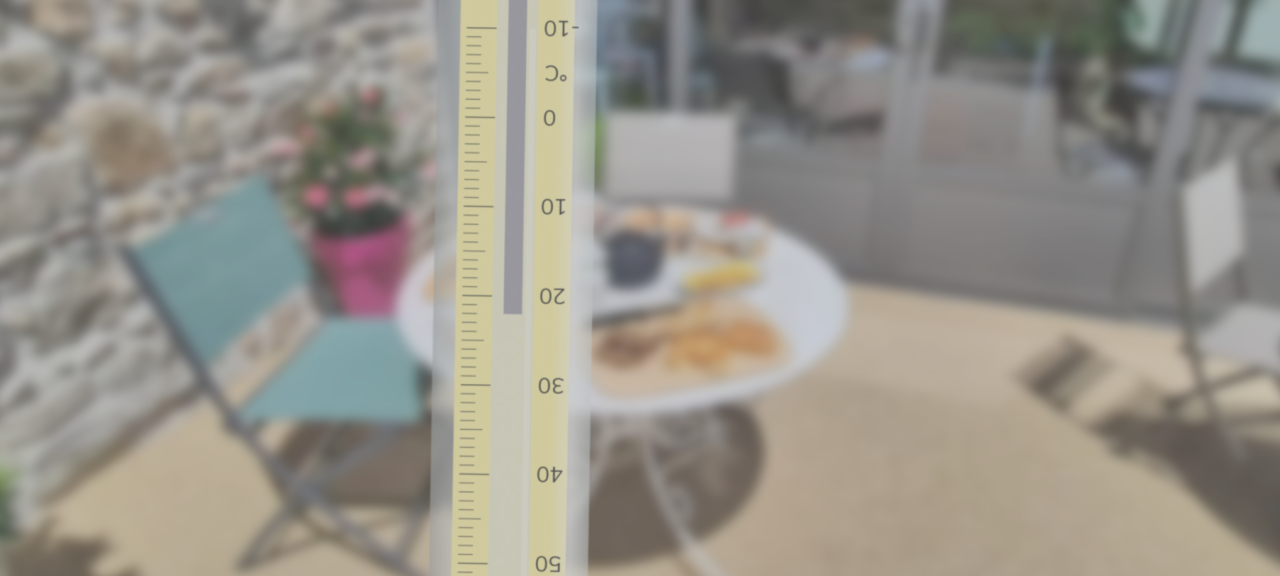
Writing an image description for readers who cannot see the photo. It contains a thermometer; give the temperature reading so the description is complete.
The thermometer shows 22 °C
